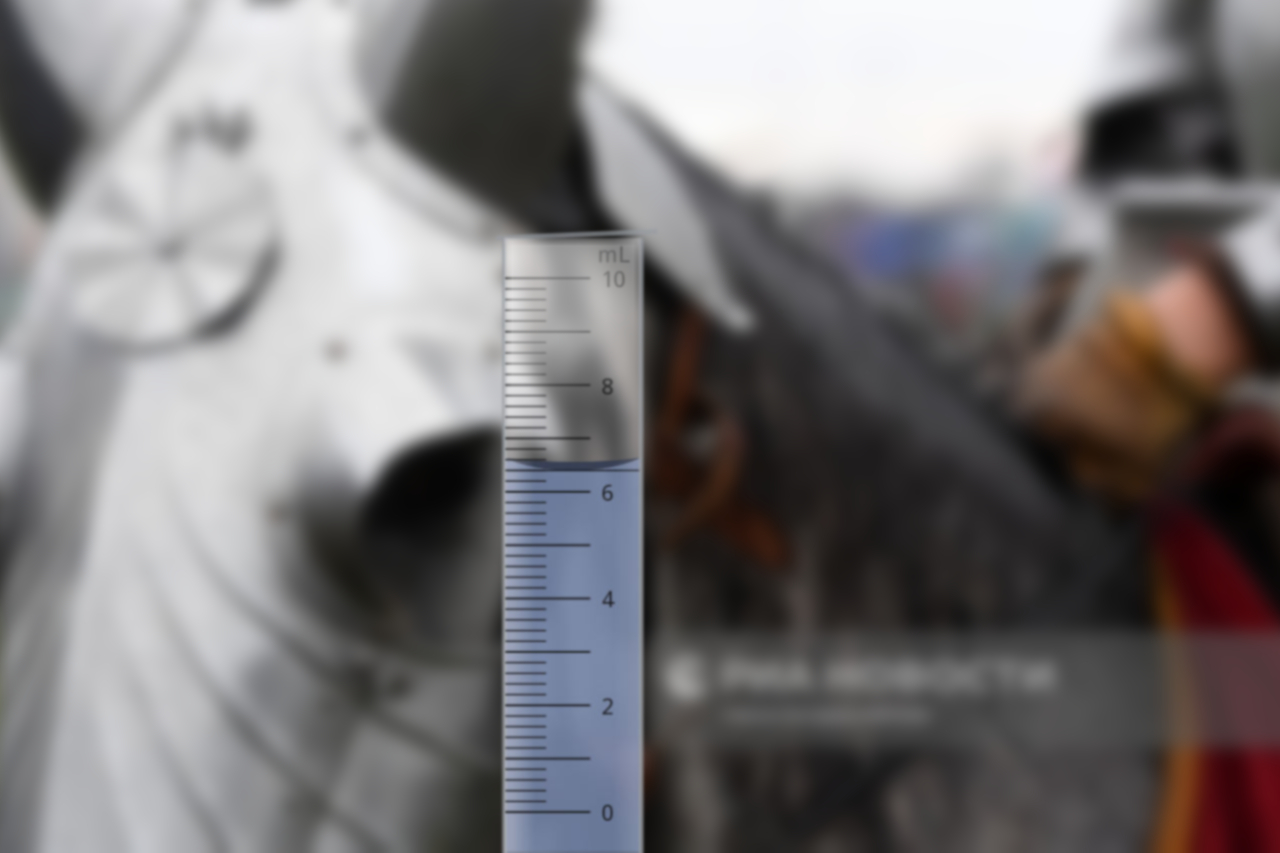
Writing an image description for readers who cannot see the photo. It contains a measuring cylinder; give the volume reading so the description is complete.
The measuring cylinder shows 6.4 mL
